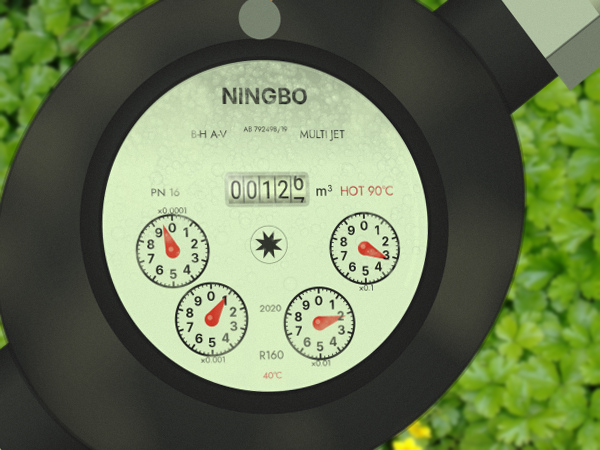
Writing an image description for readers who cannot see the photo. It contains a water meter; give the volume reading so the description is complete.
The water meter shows 126.3209 m³
